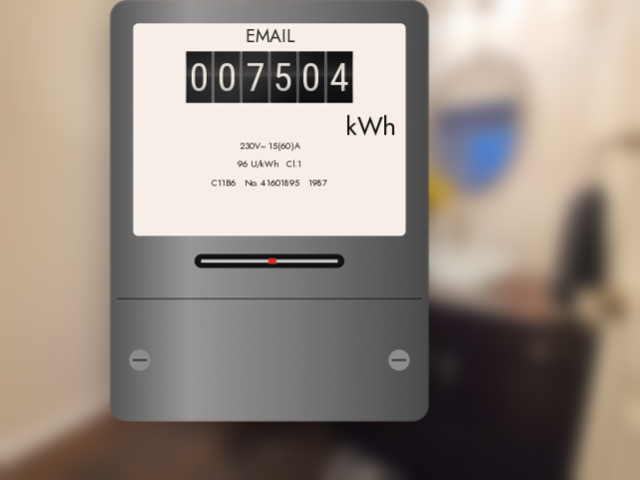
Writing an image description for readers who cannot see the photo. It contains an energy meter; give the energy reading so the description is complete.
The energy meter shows 7504 kWh
